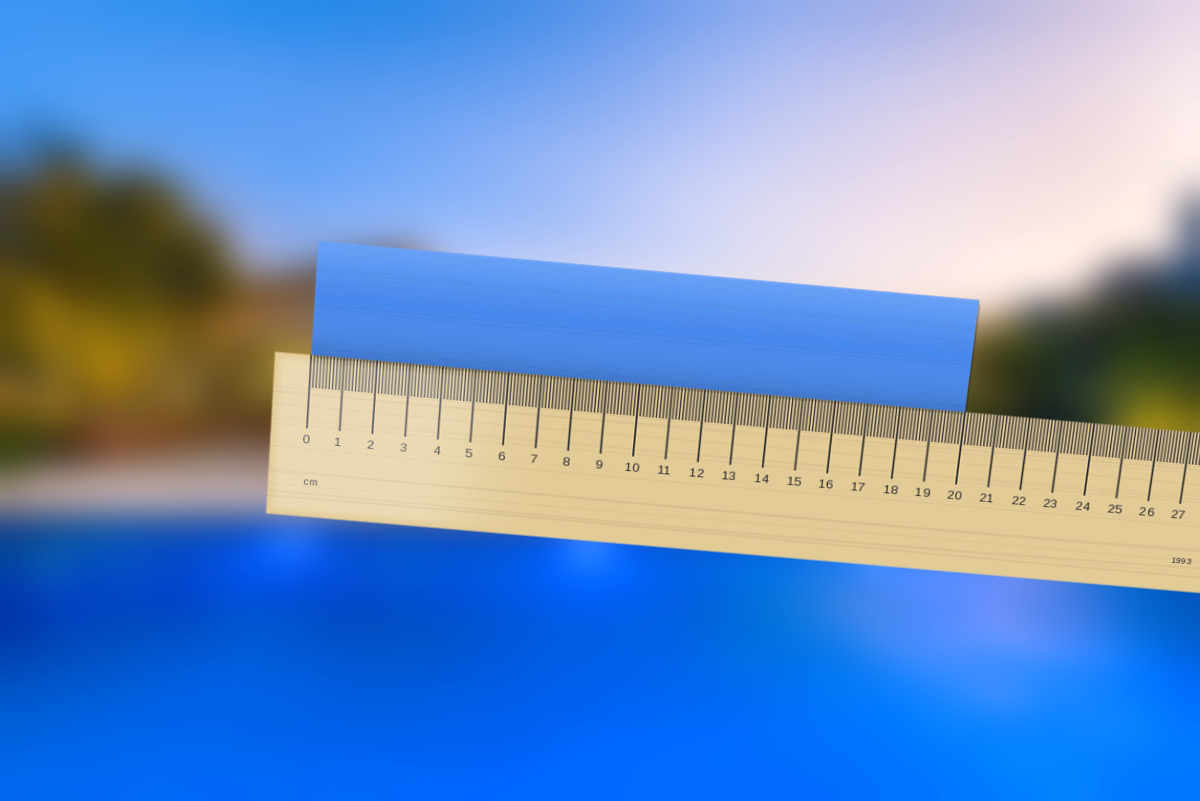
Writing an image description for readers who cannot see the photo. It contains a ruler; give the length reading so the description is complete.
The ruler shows 20 cm
